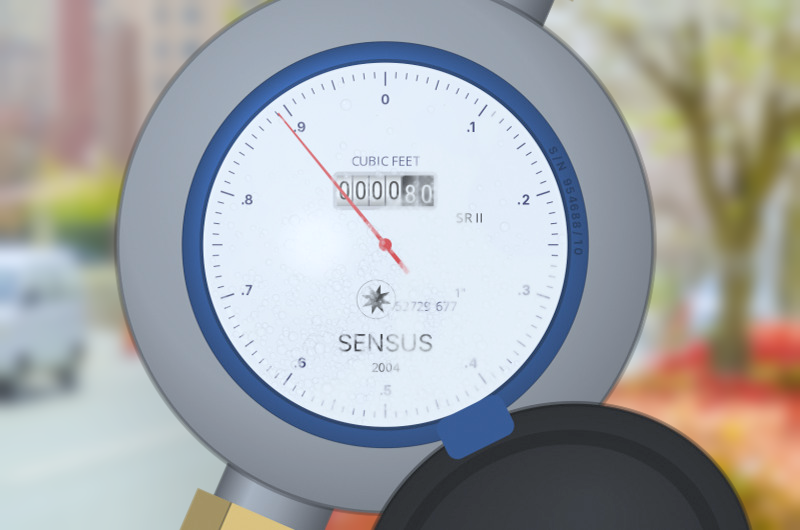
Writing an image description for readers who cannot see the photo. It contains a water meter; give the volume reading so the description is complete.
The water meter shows 79.89 ft³
